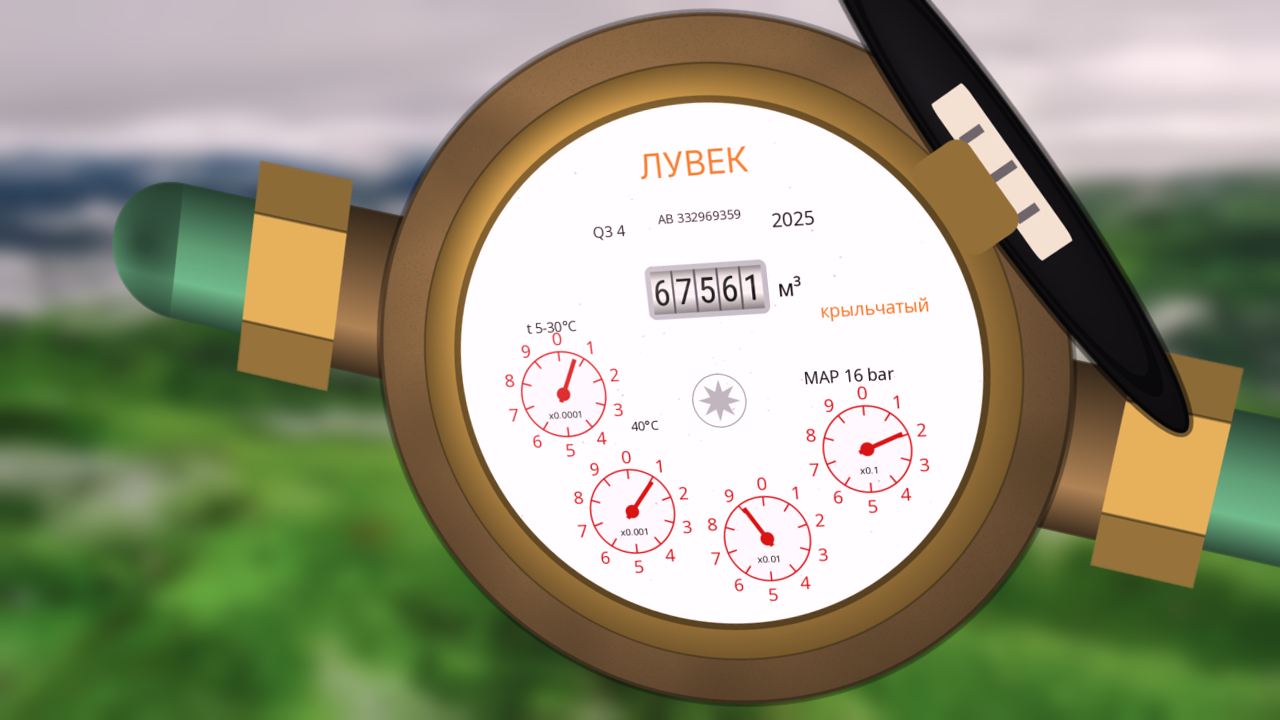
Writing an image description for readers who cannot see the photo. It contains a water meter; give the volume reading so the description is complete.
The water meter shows 67561.1910 m³
